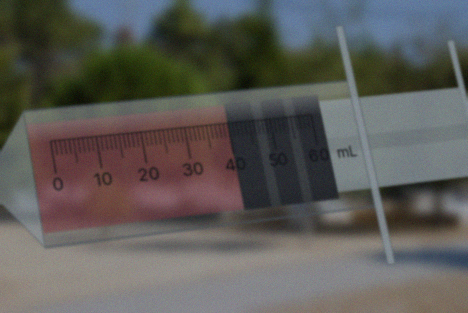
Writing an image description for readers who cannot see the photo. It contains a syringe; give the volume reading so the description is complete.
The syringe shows 40 mL
